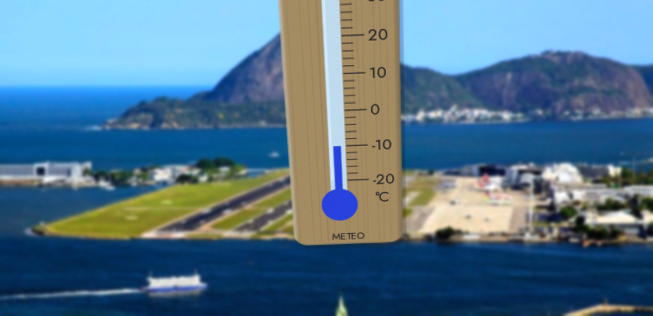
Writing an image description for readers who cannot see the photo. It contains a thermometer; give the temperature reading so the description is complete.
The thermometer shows -10 °C
